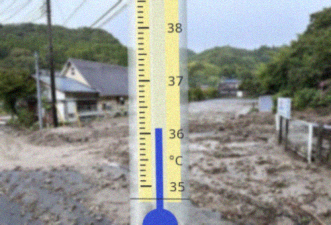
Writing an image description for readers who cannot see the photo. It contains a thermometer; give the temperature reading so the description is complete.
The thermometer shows 36.1 °C
